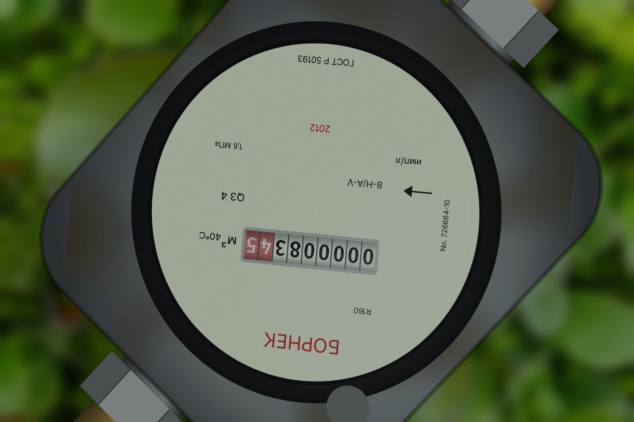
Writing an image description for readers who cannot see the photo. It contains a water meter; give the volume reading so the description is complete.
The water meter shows 83.45 m³
